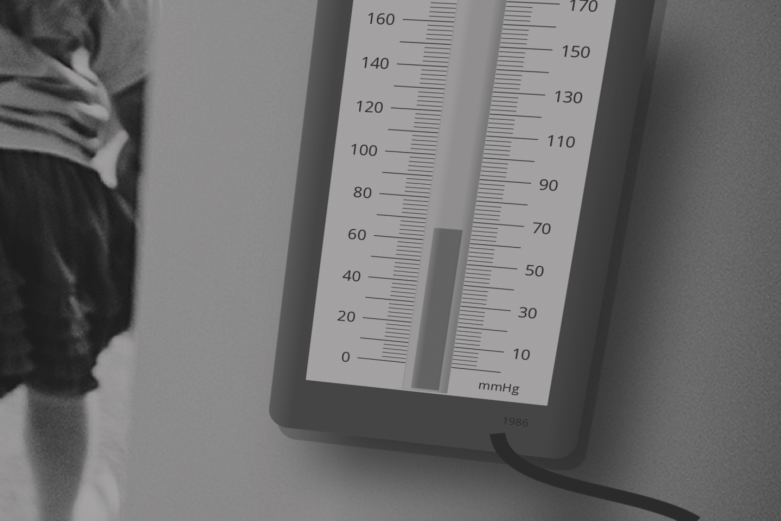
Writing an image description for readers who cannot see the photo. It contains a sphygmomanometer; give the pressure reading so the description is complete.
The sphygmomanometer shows 66 mmHg
